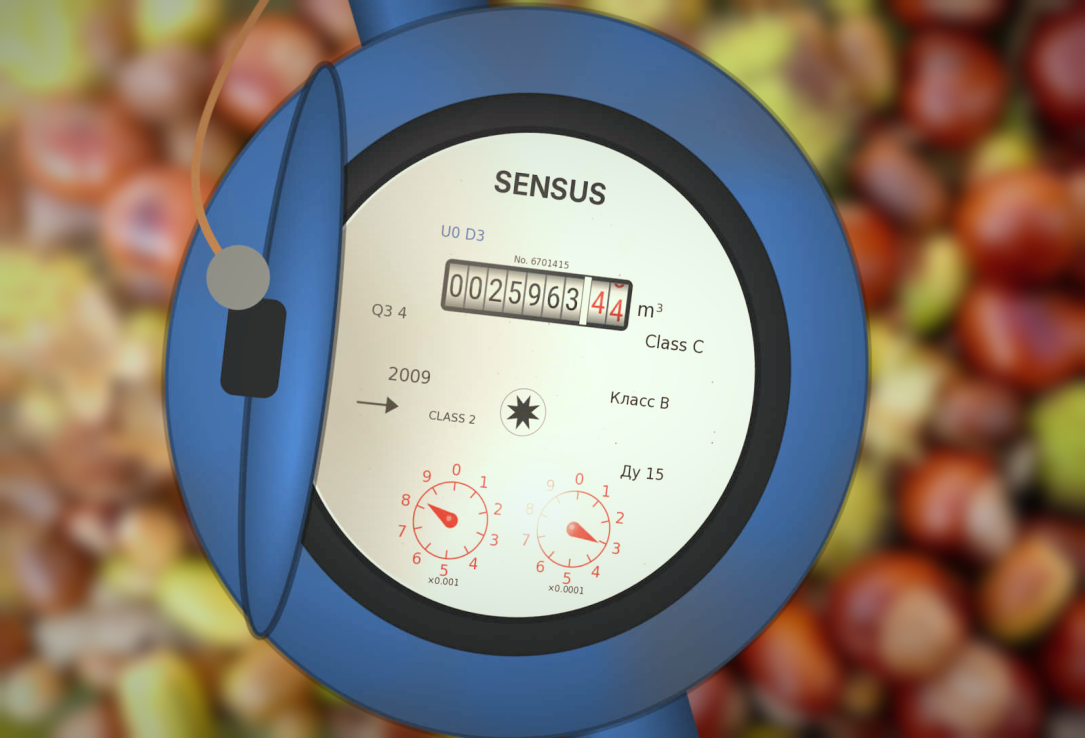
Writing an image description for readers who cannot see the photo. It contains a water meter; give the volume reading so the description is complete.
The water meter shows 25963.4383 m³
